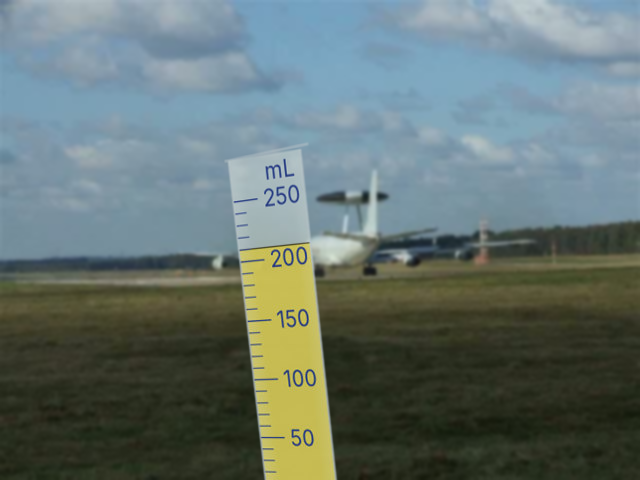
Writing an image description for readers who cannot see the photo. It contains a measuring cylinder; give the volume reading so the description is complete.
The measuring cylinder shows 210 mL
